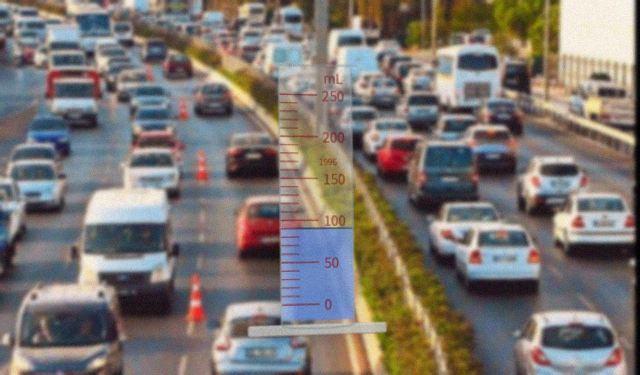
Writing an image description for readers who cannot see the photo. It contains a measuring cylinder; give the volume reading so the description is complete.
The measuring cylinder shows 90 mL
